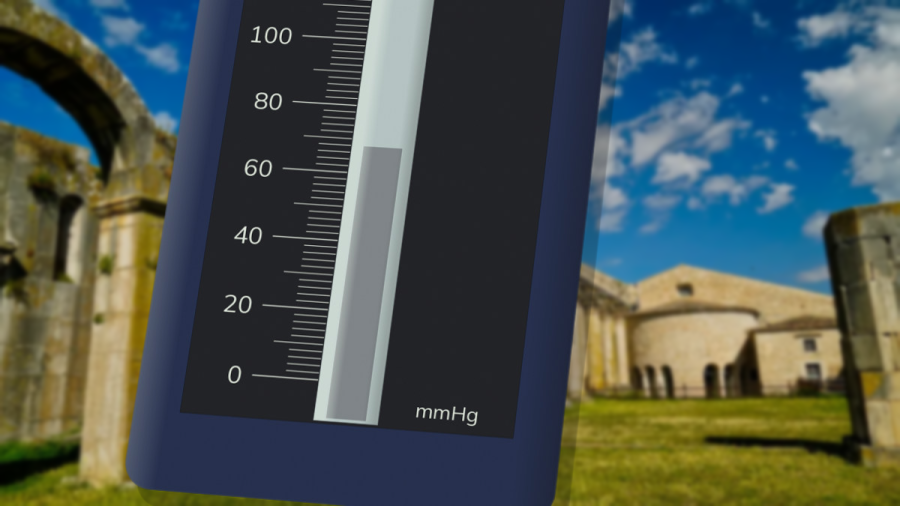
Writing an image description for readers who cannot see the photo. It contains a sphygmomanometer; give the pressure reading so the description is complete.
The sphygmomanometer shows 68 mmHg
